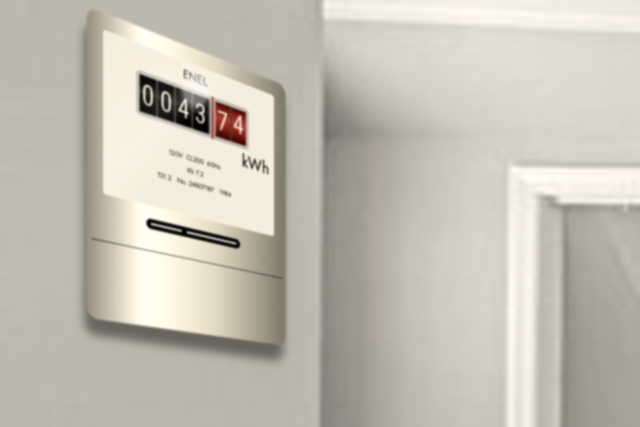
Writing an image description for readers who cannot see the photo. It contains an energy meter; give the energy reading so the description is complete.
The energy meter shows 43.74 kWh
